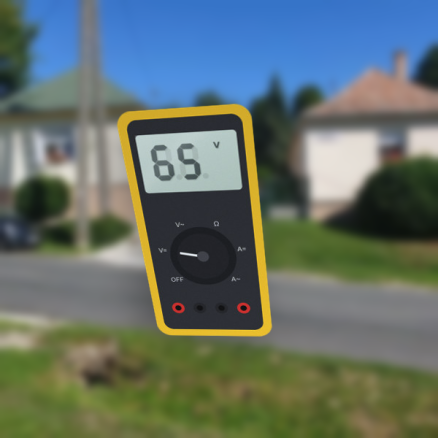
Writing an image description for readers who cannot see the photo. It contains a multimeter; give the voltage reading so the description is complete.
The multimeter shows 65 V
